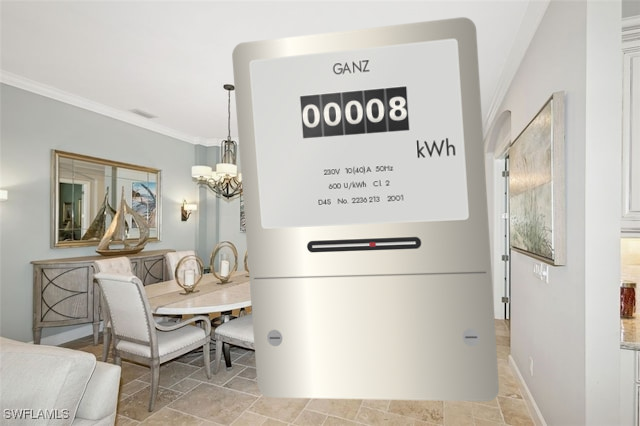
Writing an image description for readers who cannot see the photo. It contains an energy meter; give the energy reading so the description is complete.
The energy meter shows 8 kWh
